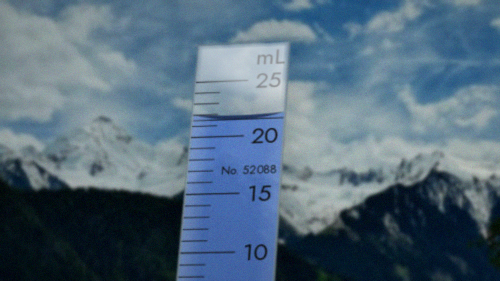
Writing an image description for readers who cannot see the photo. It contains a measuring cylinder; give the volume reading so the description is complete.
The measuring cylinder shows 21.5 mL
